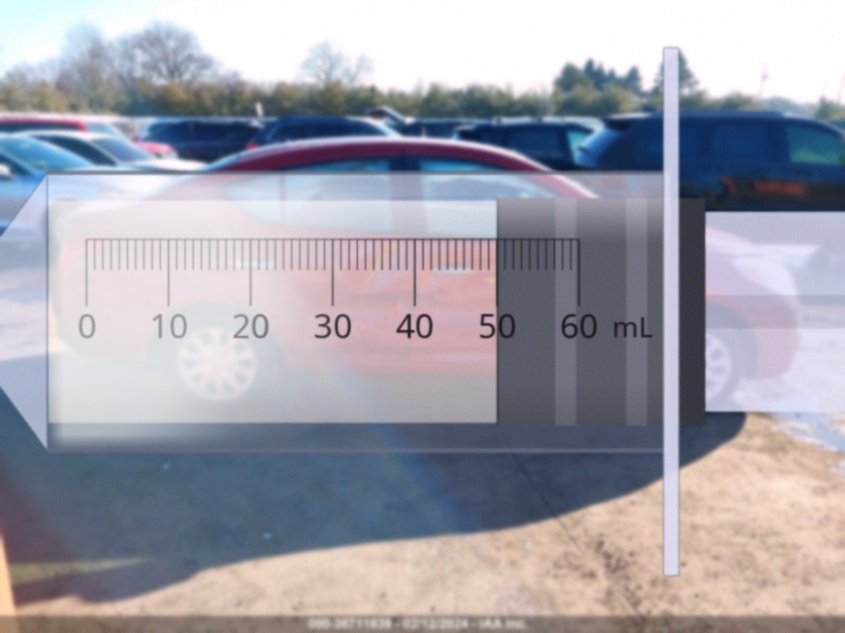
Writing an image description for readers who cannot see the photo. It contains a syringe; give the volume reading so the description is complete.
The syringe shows 50 mL
